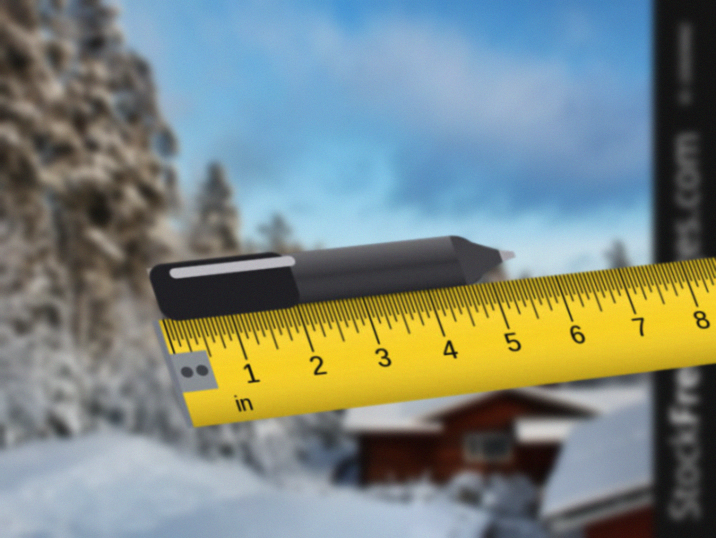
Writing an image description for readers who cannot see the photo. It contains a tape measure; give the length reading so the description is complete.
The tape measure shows 5.5 in
